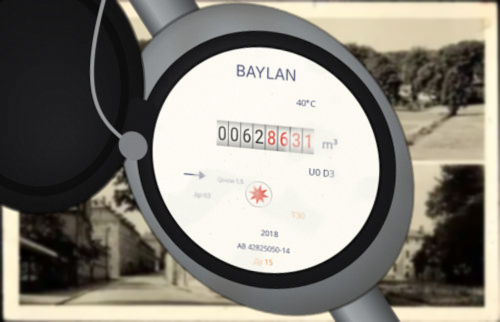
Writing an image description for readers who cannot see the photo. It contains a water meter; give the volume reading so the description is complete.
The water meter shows 62.8631 m³
